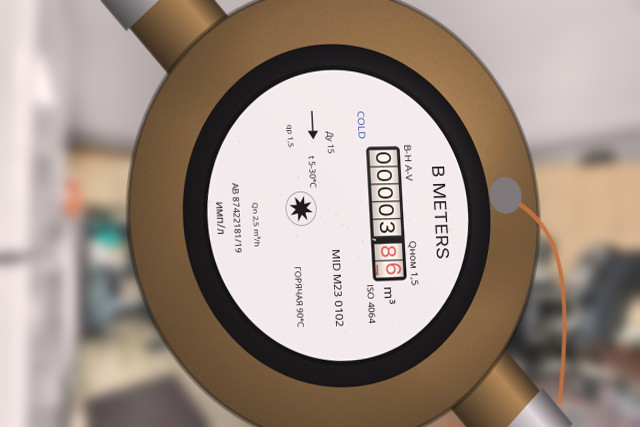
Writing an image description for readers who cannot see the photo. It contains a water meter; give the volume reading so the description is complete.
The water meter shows 3.86 m³
